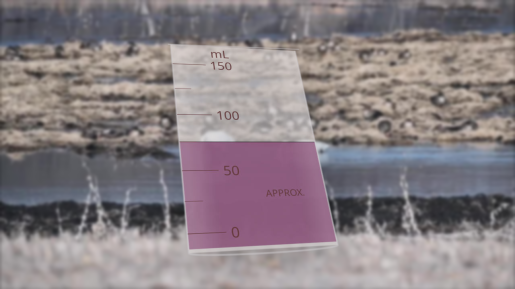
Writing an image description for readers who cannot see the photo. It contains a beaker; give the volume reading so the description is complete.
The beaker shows 75 mL
